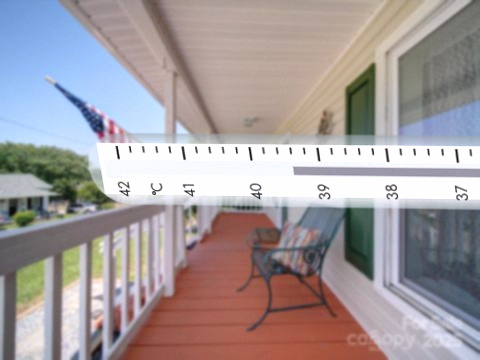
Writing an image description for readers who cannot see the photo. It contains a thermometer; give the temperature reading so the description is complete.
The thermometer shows 39.4 °C
